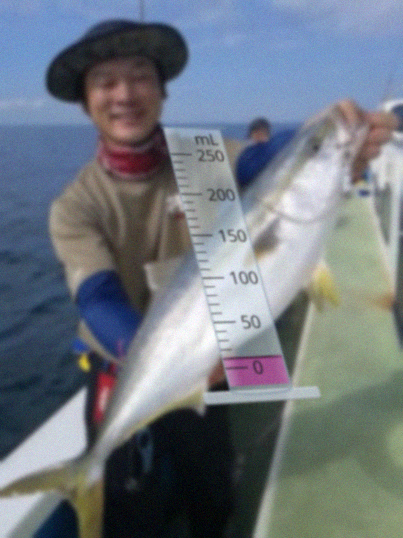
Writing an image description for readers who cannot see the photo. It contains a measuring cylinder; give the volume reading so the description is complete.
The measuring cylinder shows 10 mL
